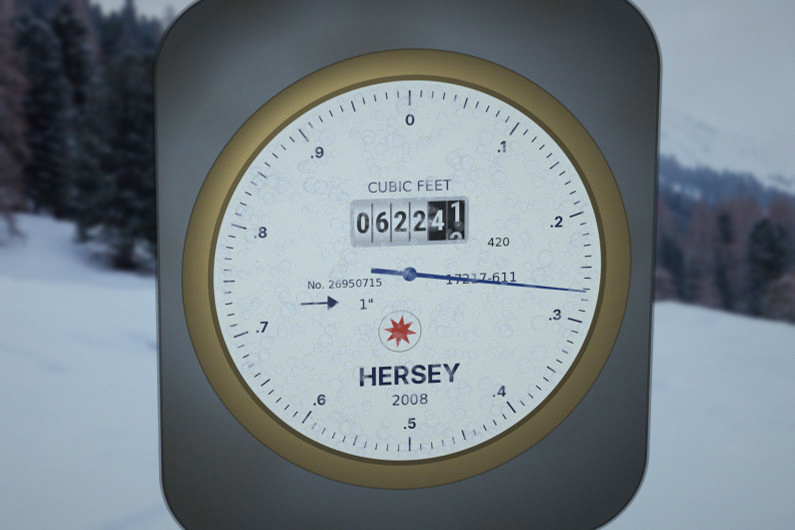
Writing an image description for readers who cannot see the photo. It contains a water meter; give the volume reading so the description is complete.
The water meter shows 62241.27 ft³
